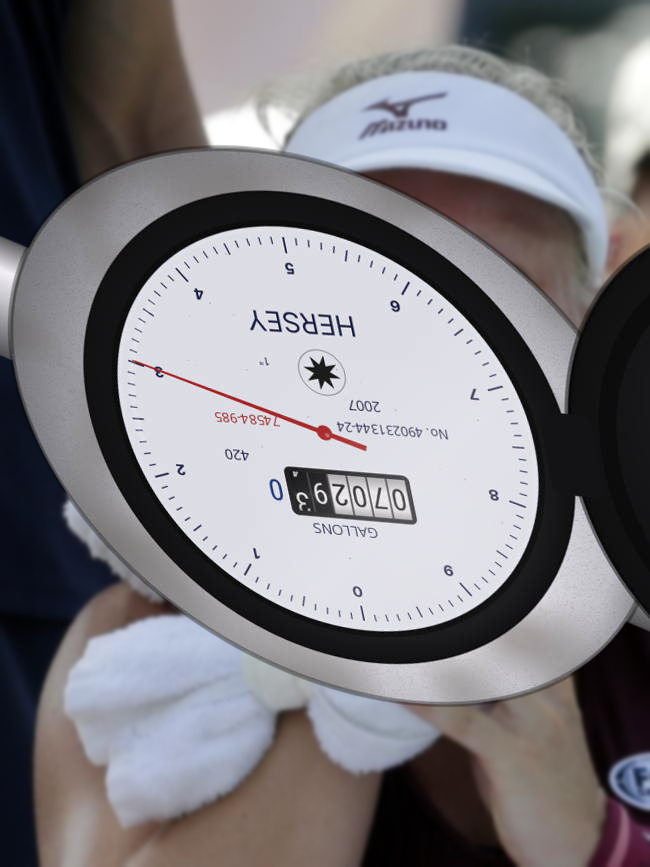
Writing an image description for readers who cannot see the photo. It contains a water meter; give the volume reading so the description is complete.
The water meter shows 702933.0 gal
